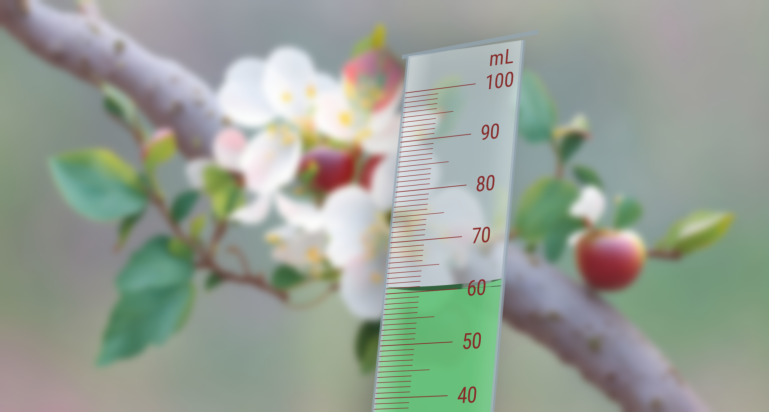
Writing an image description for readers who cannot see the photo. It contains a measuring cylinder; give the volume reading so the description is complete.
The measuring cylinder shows 60 mL
